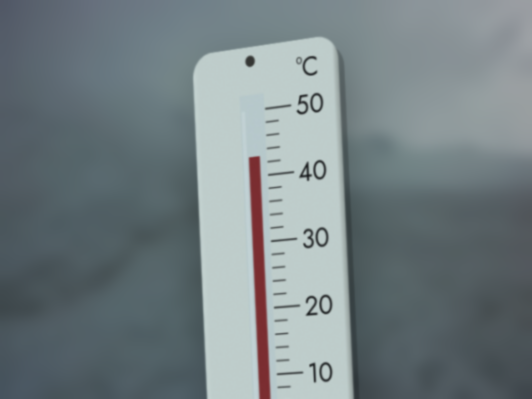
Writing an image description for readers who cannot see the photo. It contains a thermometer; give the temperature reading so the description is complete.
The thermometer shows 43 °C
